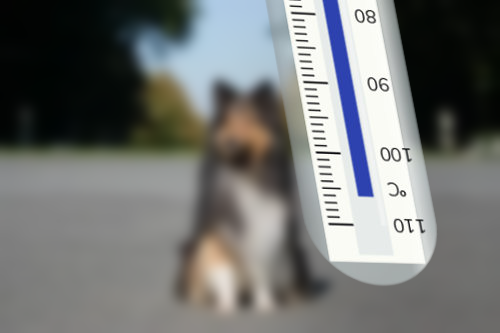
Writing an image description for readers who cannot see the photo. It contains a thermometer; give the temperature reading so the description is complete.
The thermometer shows 106 °C
